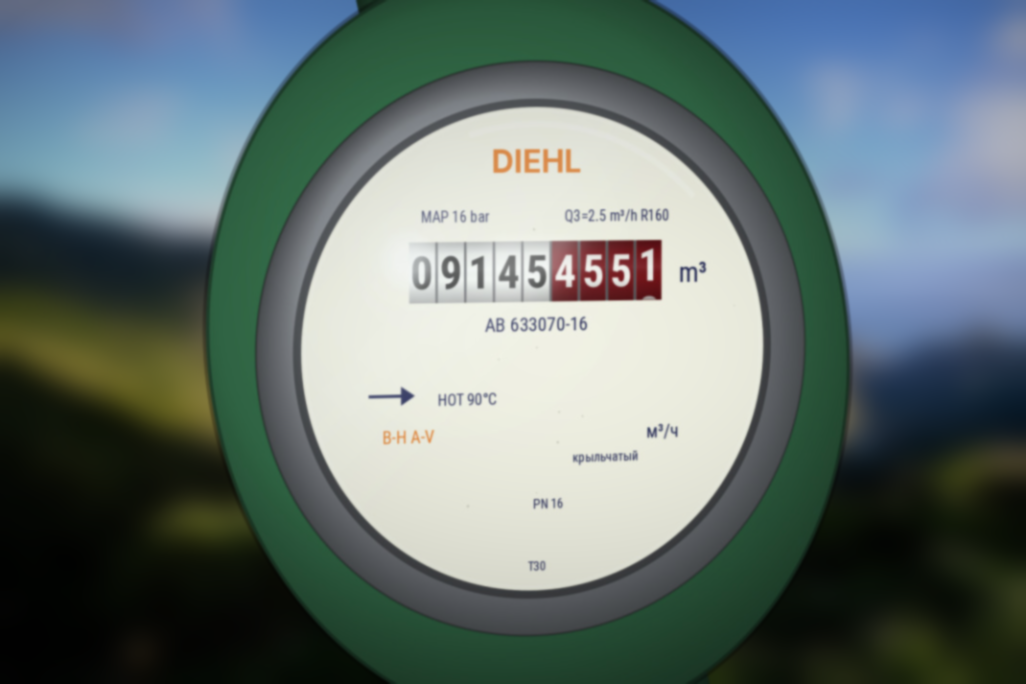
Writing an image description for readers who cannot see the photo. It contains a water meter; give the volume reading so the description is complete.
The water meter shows 9145.4551 m³
